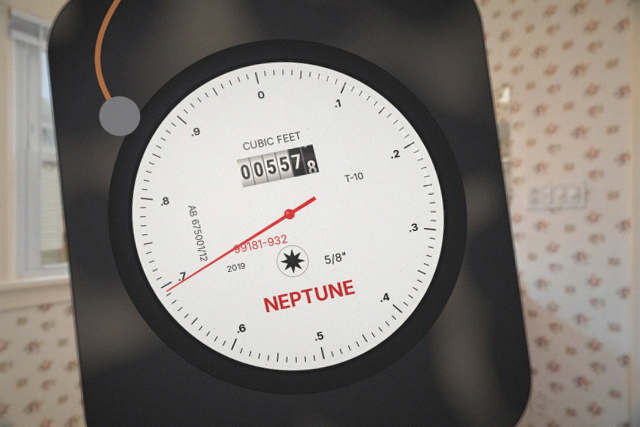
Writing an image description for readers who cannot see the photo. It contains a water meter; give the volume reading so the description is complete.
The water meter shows 5577.69 ft³
